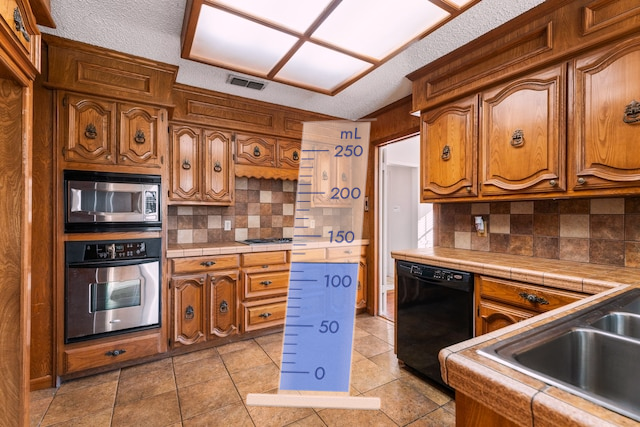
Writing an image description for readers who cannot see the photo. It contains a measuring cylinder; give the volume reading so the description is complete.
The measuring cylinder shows 120 mL
